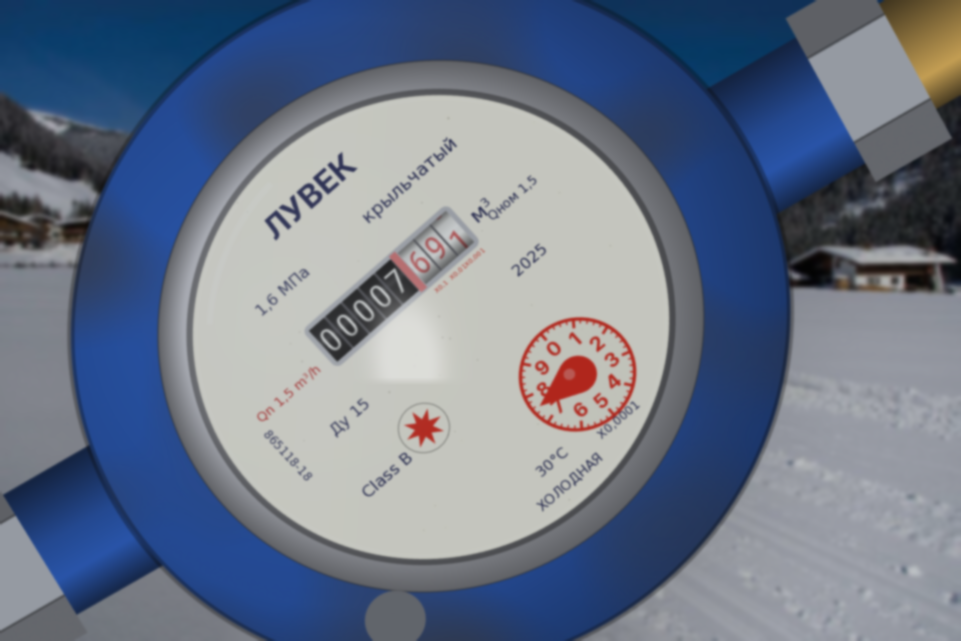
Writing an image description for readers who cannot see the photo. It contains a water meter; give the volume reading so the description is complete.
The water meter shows 7.6907 m³
